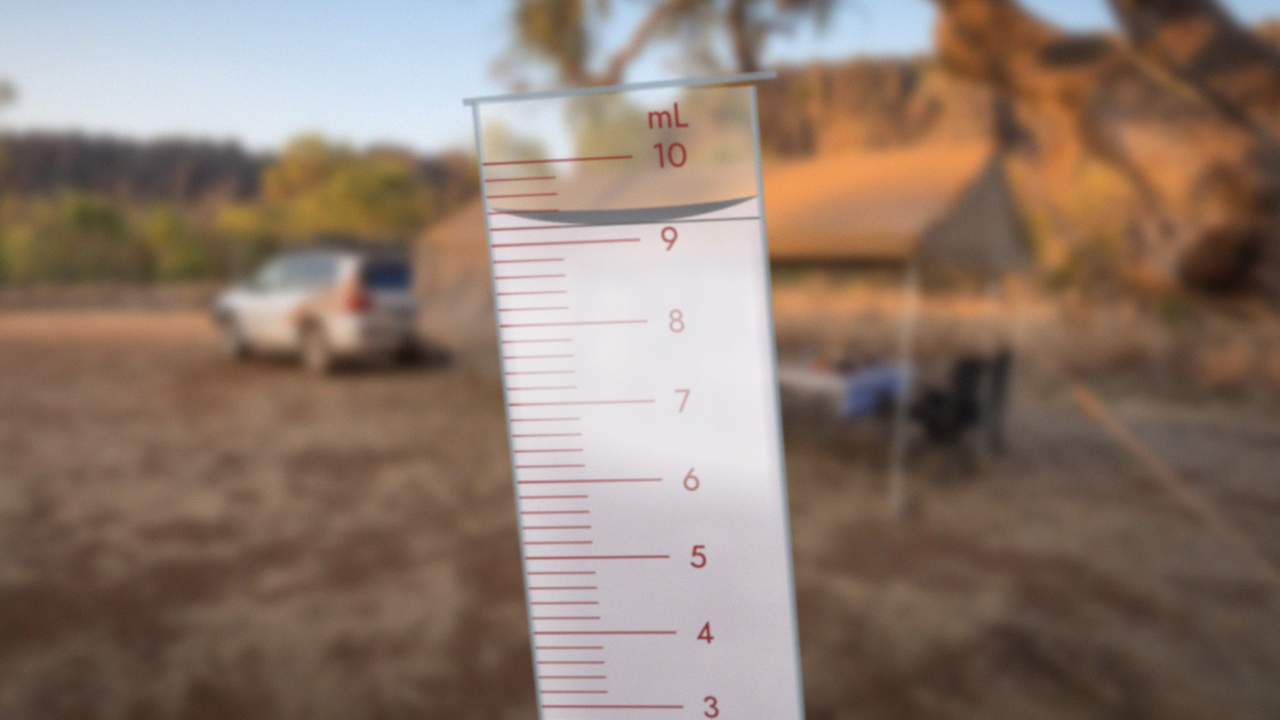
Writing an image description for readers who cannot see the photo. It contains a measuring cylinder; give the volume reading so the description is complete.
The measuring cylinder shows 9.2 mL
